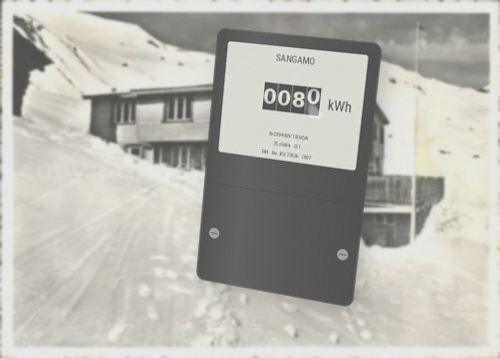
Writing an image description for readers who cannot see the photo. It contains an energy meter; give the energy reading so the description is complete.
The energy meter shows 80 kWh
